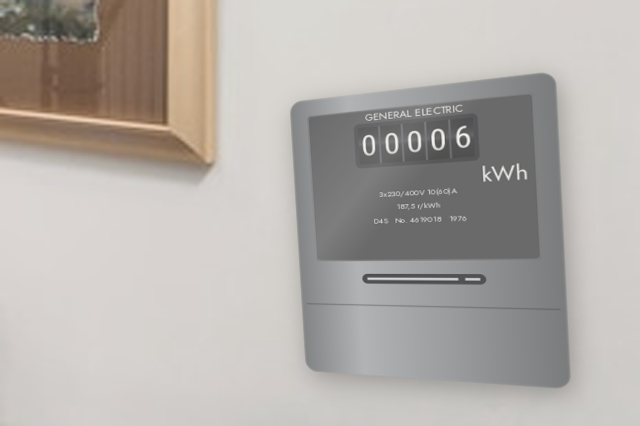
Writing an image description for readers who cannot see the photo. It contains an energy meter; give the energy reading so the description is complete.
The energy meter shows 6 kWh
